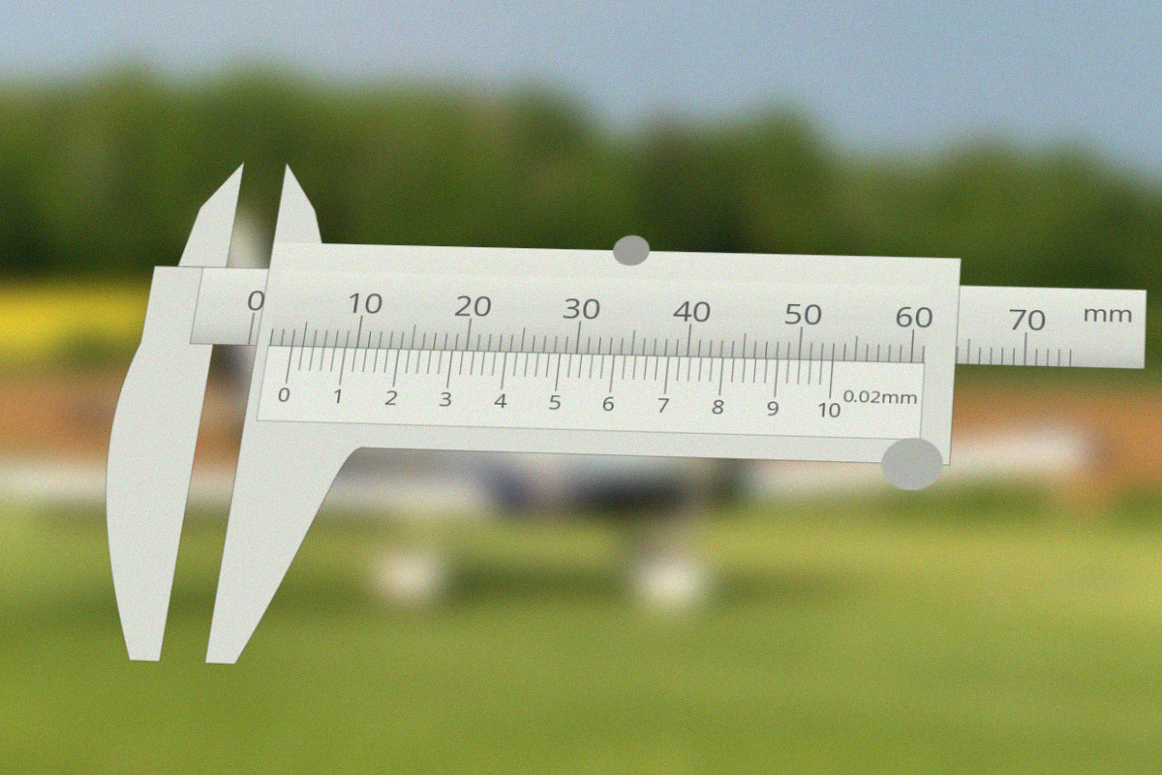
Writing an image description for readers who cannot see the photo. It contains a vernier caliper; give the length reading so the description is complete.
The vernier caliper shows 4.0 mm
